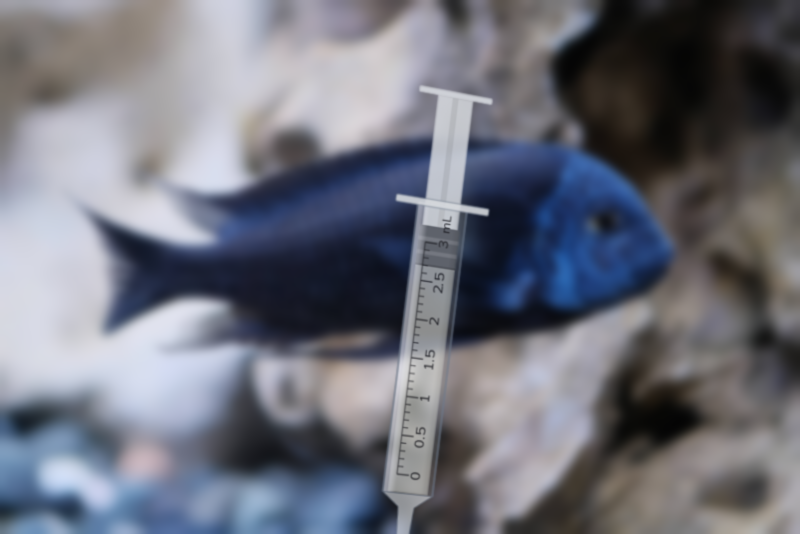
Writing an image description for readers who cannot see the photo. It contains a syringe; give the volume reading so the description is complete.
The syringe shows 2.7 mL
